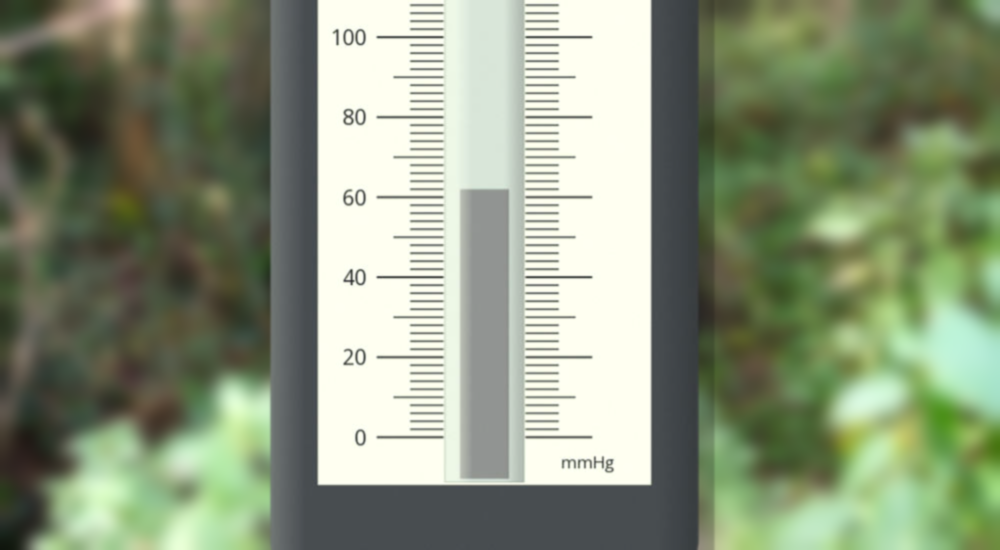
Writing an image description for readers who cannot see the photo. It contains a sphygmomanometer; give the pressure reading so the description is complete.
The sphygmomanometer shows 62 mmHg
